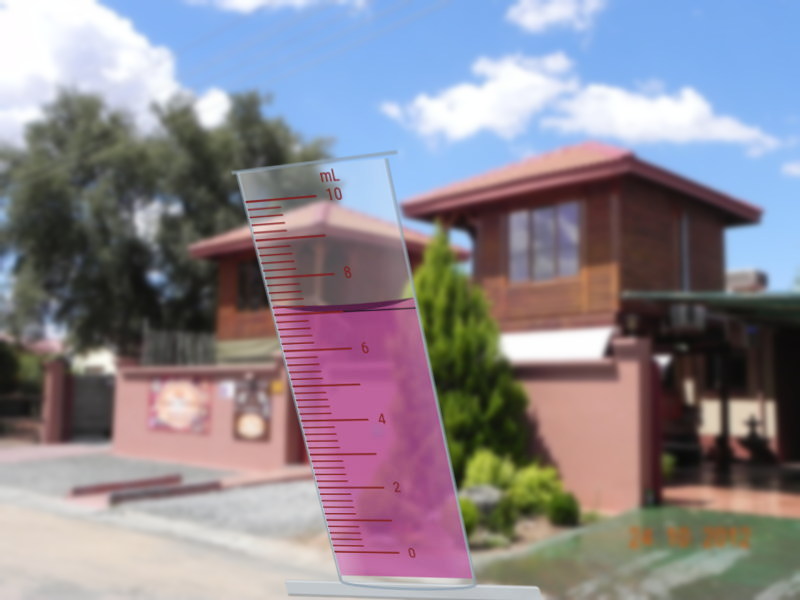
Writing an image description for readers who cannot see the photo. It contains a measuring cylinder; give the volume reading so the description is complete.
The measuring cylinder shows 7 mL
